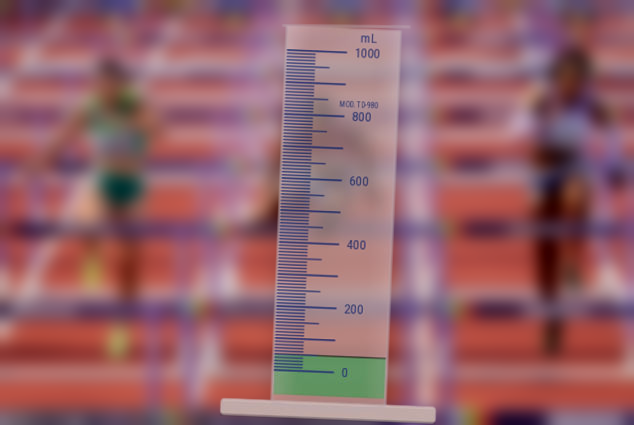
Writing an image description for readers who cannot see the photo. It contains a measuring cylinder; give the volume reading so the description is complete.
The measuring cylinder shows 50 mL
